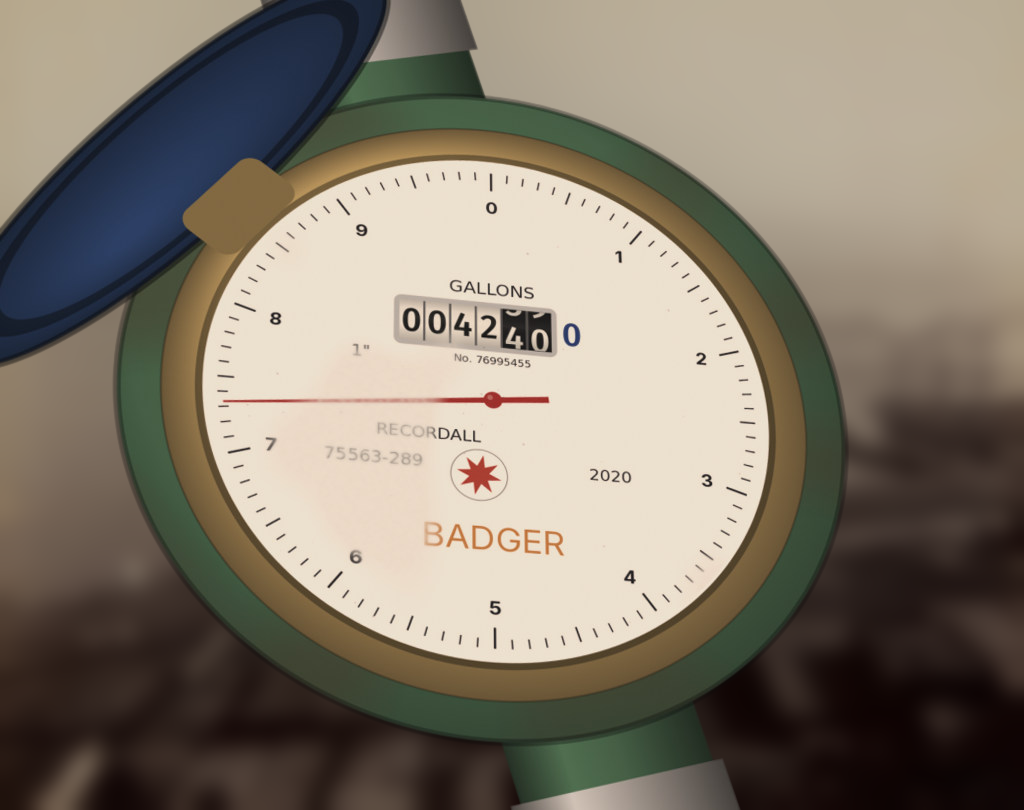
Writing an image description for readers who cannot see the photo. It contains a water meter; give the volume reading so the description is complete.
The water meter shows 42397.3 gal
